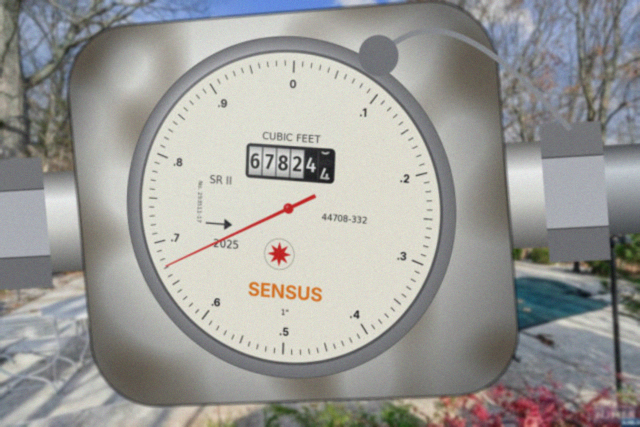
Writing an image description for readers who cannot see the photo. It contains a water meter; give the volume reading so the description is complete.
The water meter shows 678243.67 ft³
